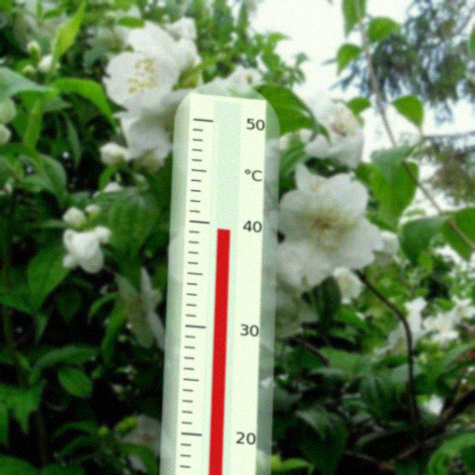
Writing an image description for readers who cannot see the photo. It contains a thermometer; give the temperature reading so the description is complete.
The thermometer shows 39.5 °C
